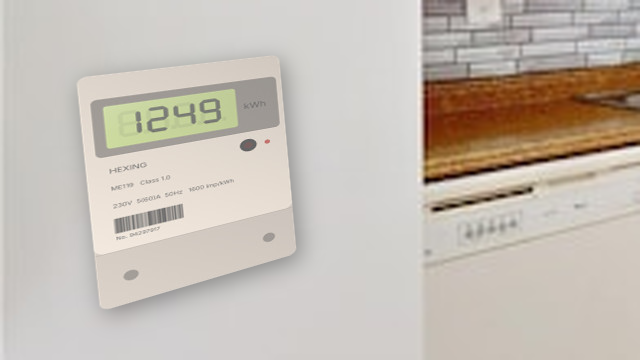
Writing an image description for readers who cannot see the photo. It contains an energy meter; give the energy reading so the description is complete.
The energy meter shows 1249 kWh
